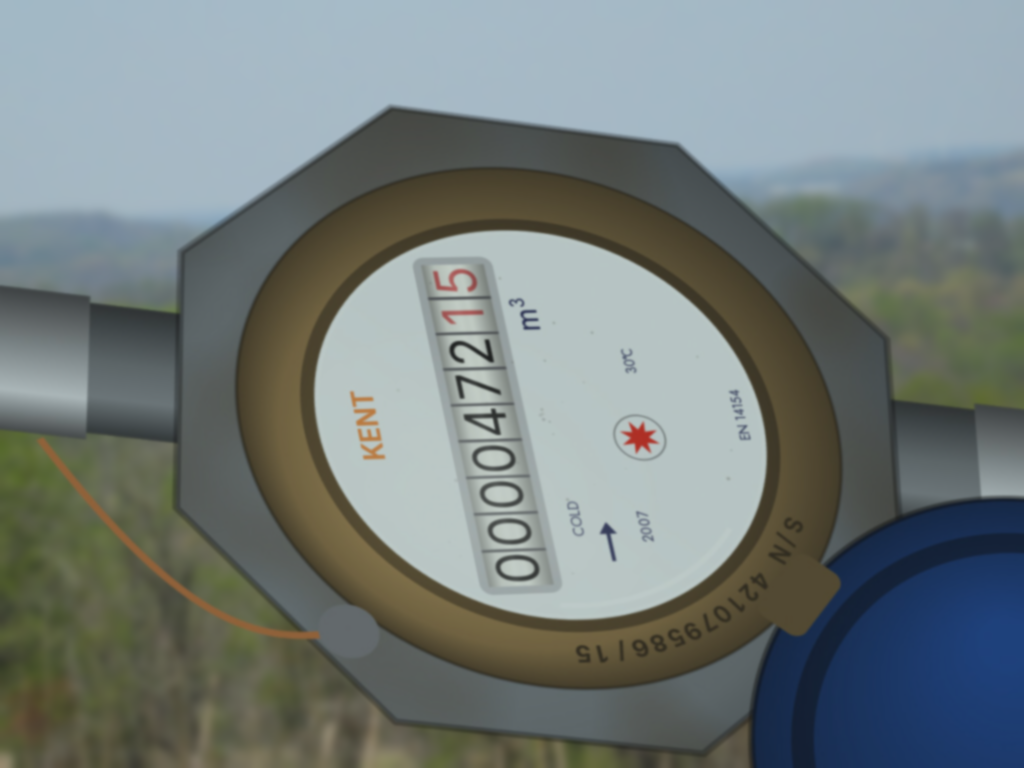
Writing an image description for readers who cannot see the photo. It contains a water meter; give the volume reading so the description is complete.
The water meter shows 472.15 m³
